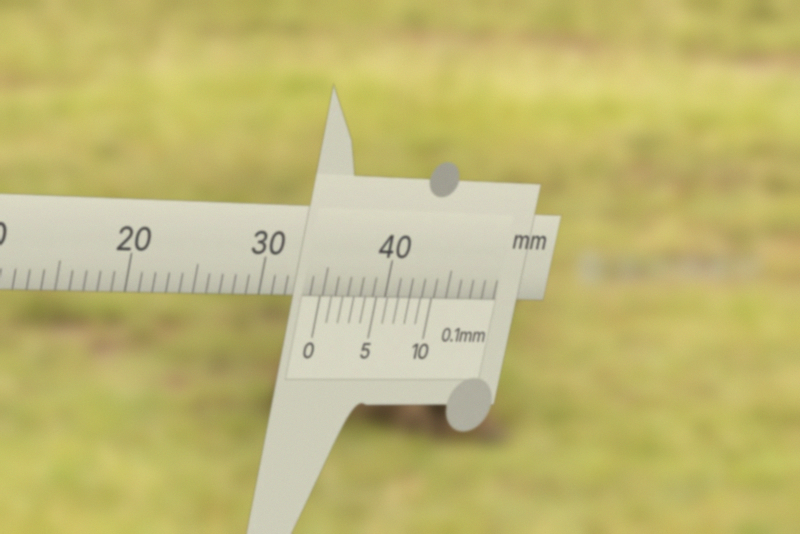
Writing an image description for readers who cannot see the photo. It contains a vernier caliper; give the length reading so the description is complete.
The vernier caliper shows 34.8 mm
